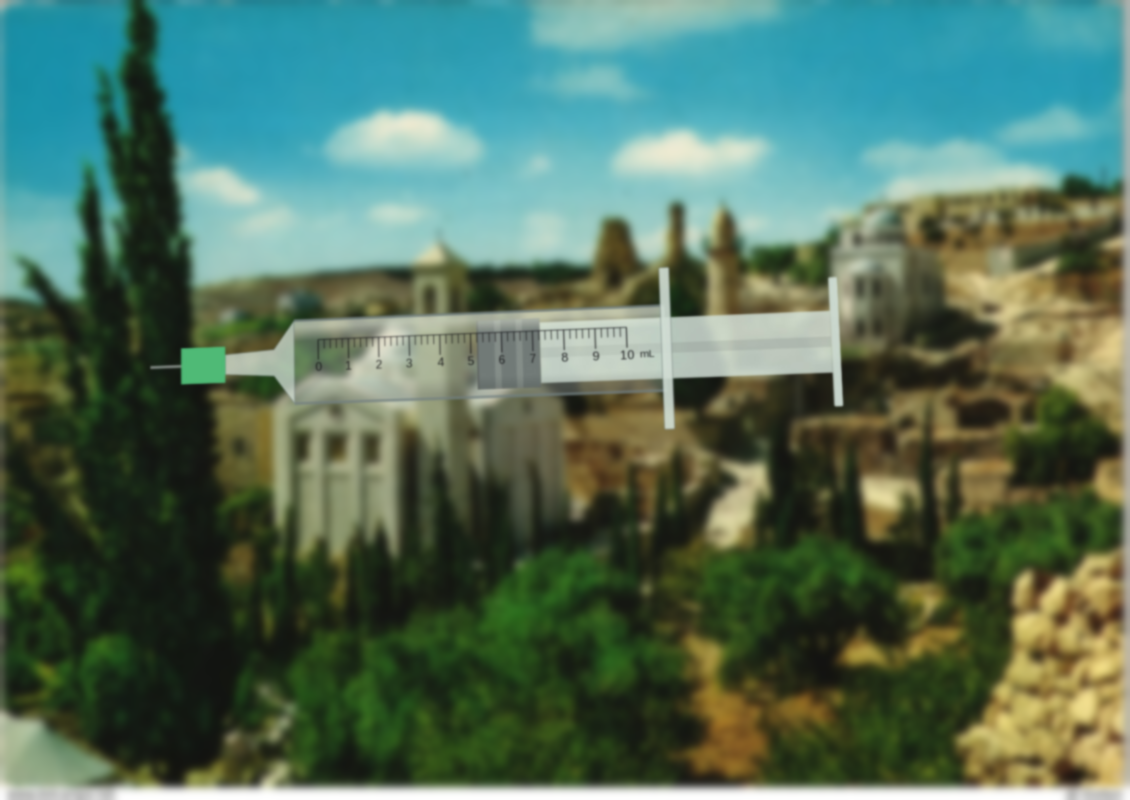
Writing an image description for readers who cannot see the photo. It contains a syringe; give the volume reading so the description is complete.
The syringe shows 5.2 mL
